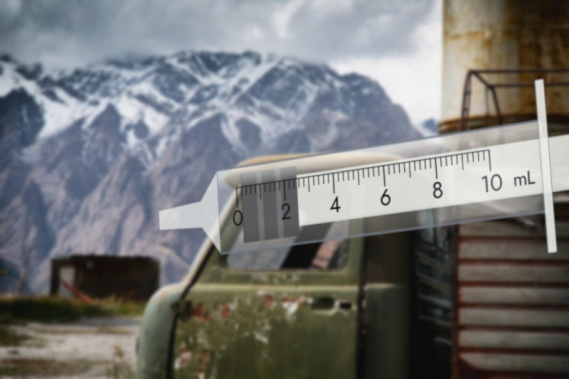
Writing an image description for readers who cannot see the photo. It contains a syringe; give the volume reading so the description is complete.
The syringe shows 0.2 mL
